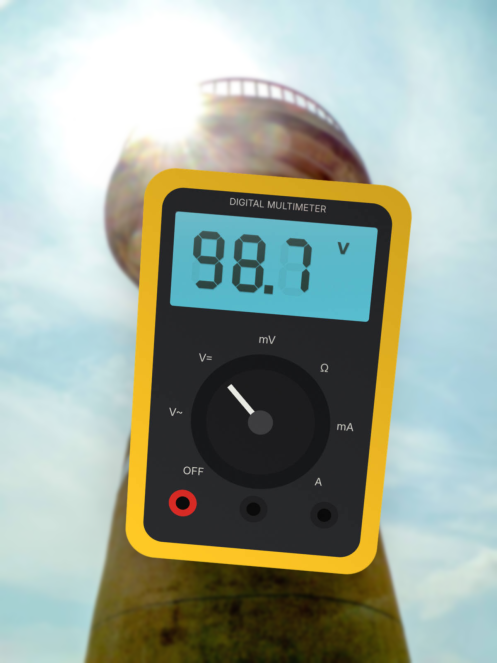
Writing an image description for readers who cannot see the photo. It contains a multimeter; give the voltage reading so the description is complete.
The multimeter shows 98.7 V
